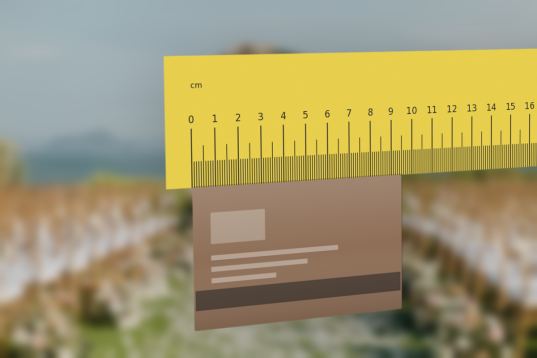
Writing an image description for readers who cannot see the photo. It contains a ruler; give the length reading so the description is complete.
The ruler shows 9.5 cm
